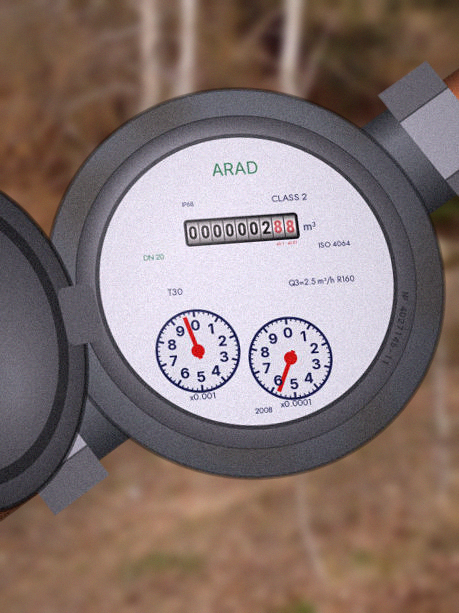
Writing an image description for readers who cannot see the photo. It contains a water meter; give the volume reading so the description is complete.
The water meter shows 2.8795 m³
